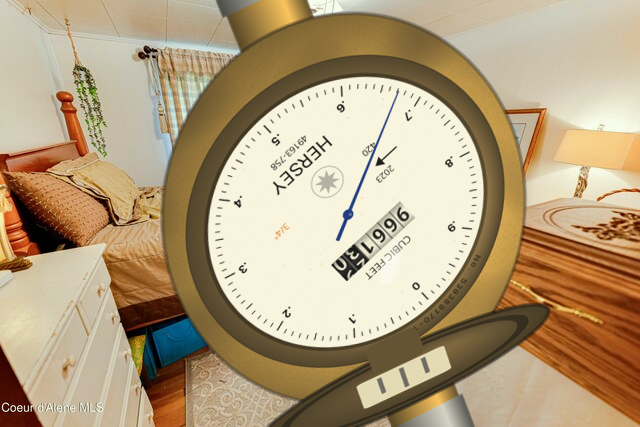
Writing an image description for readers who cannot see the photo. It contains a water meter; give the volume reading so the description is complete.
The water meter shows 966129.67 ft³
